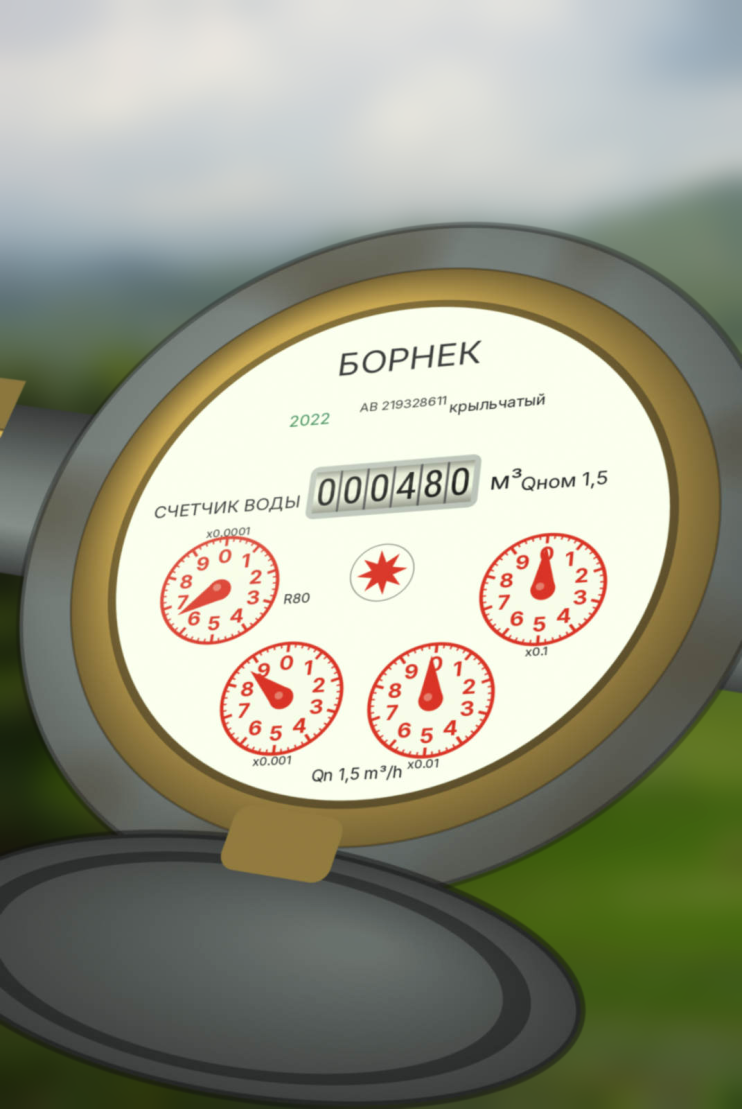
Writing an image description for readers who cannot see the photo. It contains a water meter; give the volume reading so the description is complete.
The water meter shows 479.9986 m³
